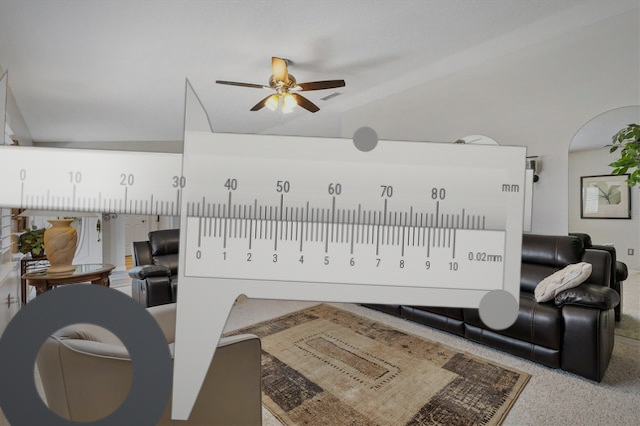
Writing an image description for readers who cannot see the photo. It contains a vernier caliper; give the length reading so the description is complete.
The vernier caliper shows 34.5 mm
